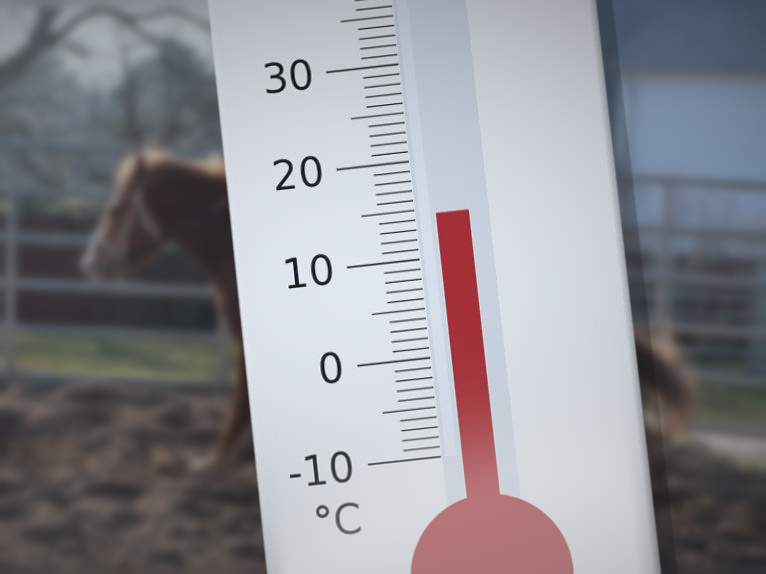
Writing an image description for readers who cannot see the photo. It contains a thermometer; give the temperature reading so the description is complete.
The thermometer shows 14.5 °C
